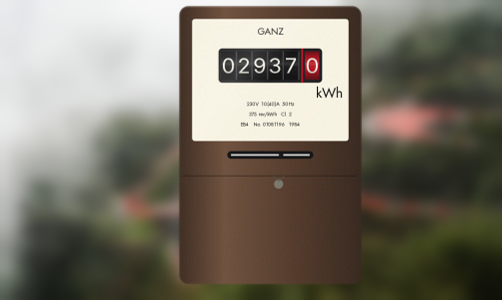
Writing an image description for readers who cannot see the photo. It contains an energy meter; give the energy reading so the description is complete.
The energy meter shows 2937.0 kWh
